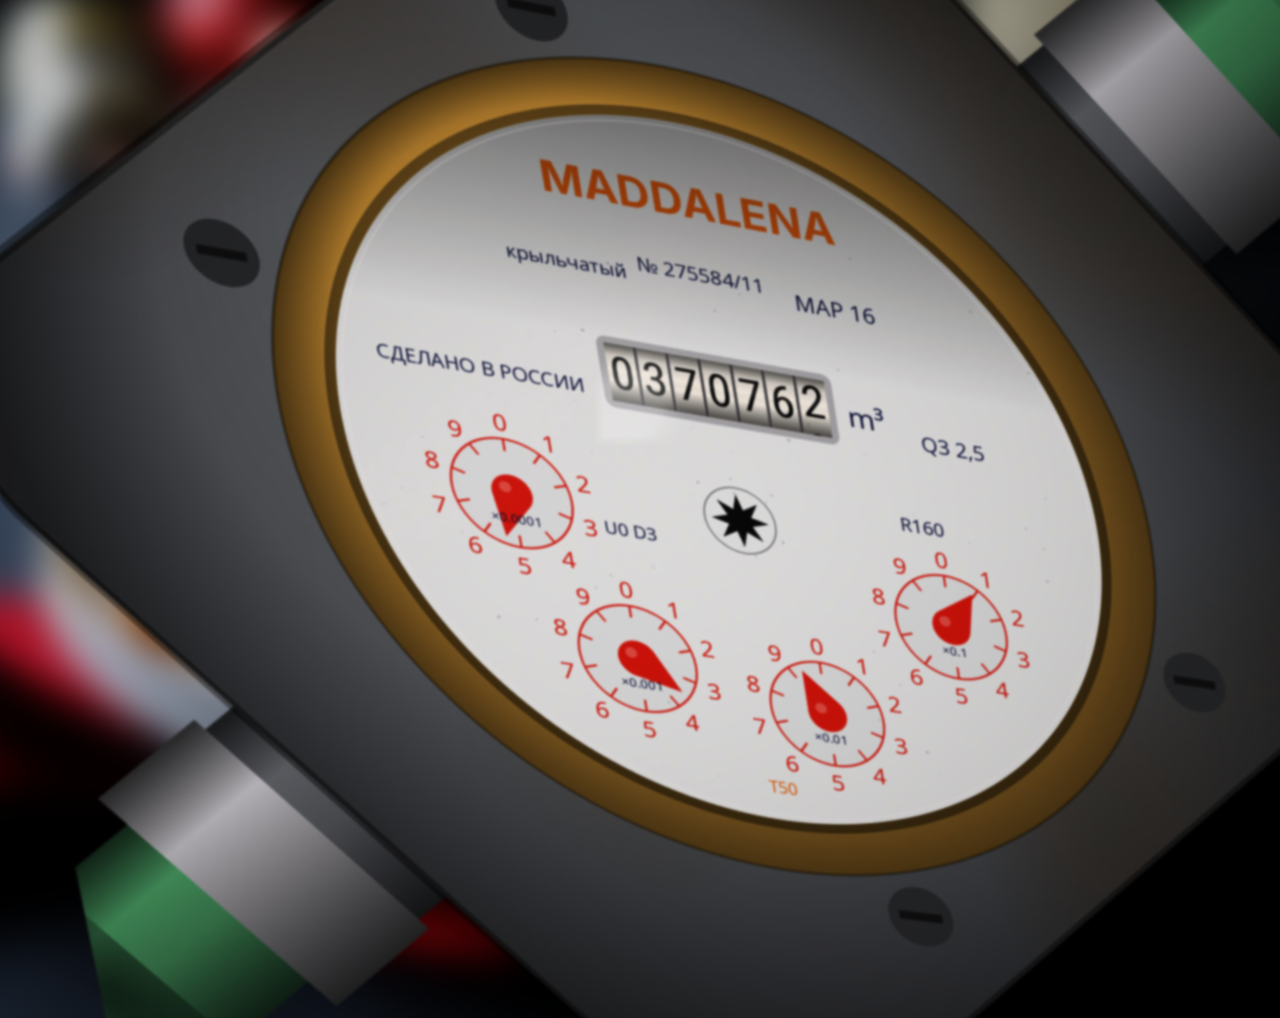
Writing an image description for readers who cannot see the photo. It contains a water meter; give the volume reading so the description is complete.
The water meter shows 370762.0935 m³
